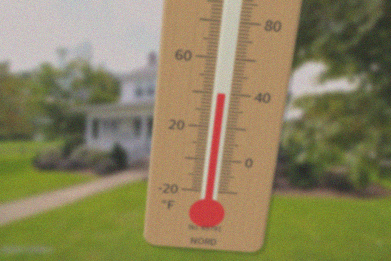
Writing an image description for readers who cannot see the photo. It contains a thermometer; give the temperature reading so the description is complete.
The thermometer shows 40 °F
